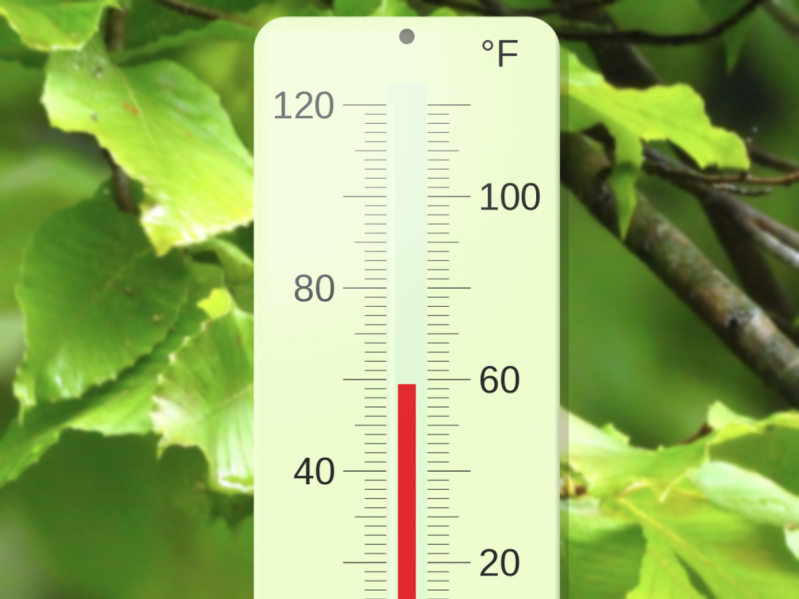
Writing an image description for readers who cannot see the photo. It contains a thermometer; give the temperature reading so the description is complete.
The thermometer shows 59 °F
